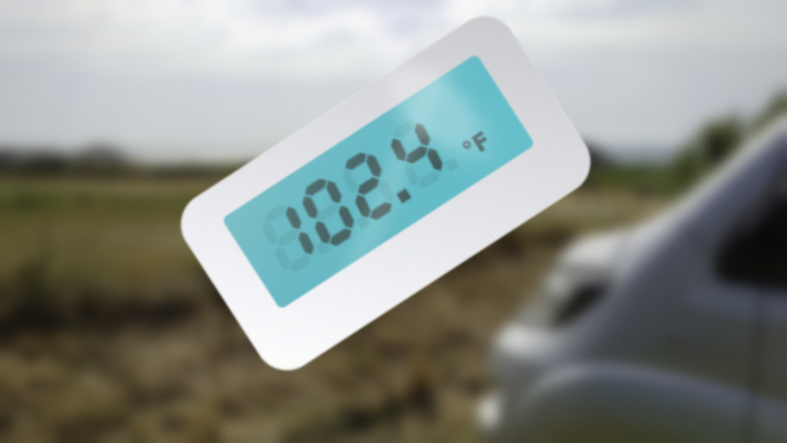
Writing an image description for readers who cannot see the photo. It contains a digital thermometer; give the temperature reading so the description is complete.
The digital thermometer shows 102.4 °F
